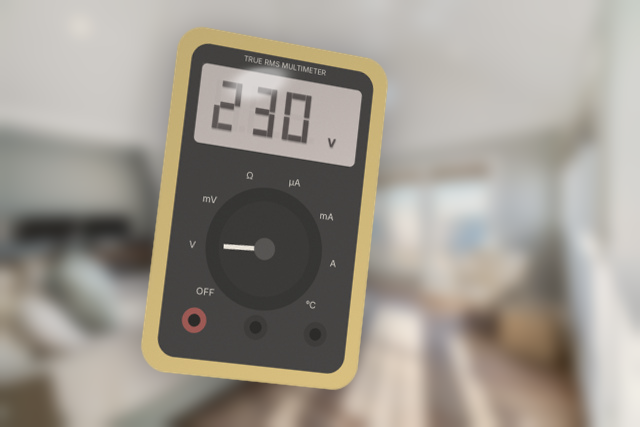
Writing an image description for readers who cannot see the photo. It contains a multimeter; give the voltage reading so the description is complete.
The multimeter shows 230 V
